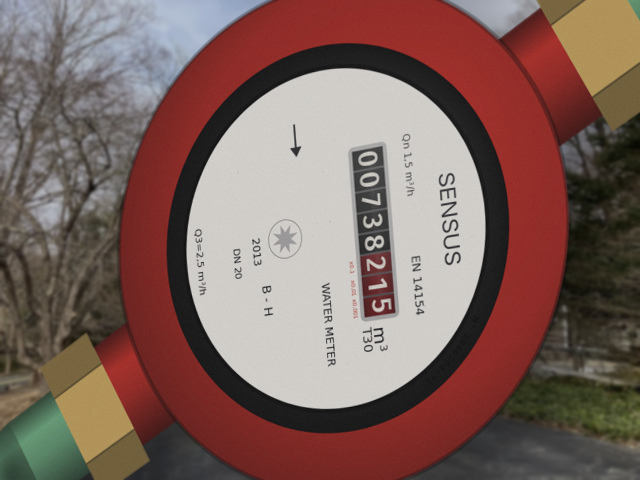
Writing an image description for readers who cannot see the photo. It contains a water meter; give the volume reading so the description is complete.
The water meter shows 738.215 m³
